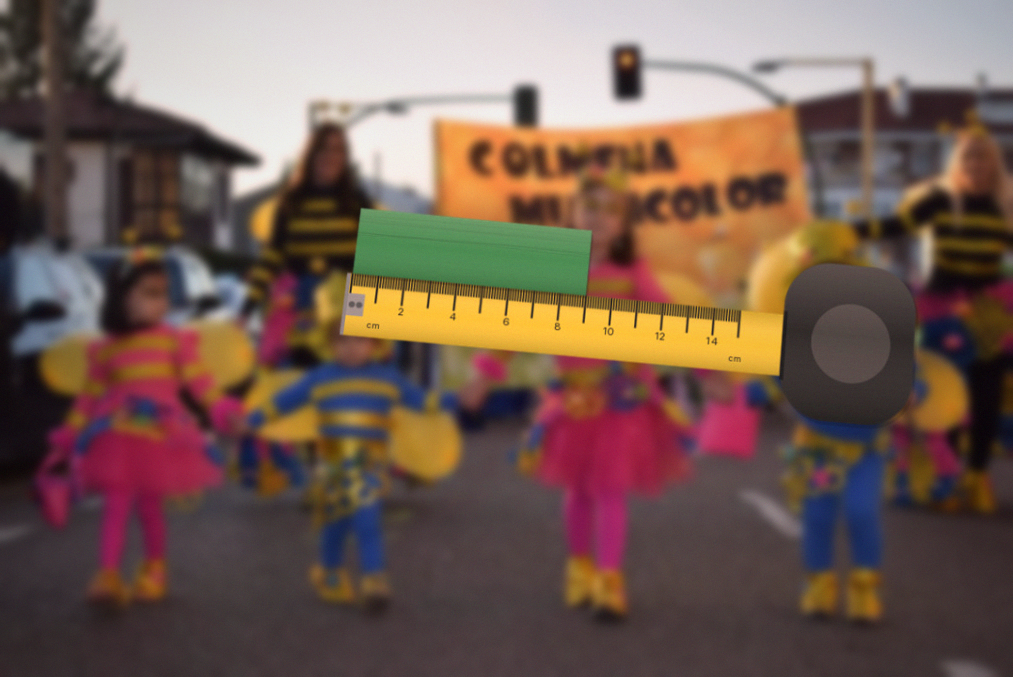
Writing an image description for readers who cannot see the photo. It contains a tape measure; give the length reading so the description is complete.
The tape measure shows 9 cm
